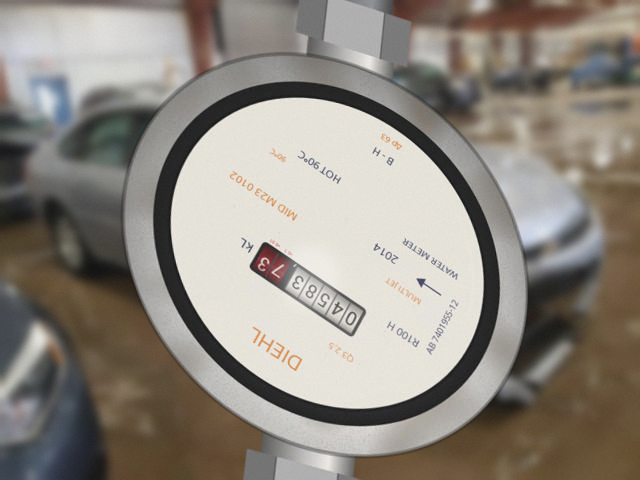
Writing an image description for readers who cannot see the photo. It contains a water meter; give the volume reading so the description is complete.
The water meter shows 4583.73 kL
